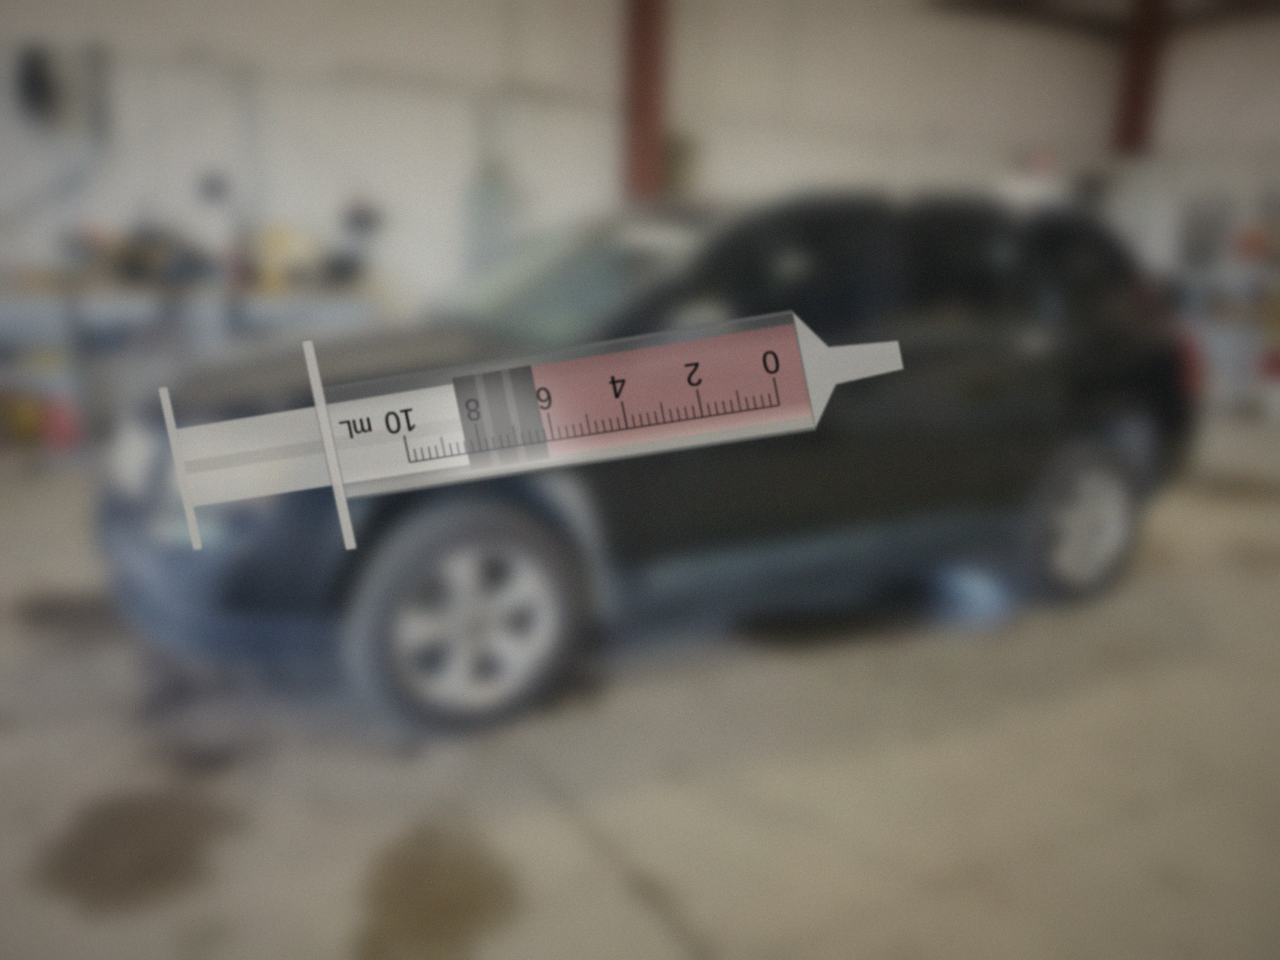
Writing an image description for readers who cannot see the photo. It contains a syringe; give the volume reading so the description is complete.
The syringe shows 6.2 mL
